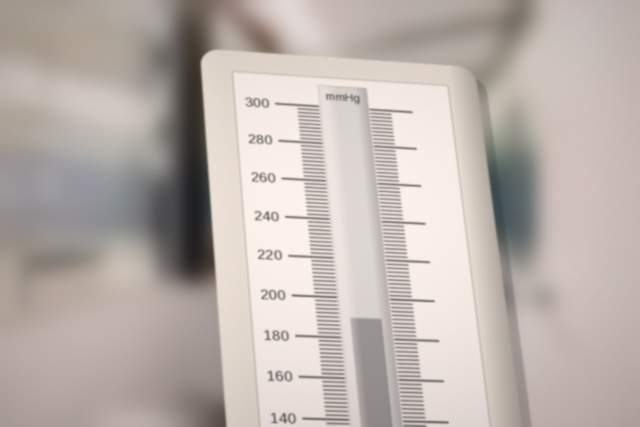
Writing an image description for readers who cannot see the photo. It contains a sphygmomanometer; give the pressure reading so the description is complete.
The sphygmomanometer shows 190 mmHg
